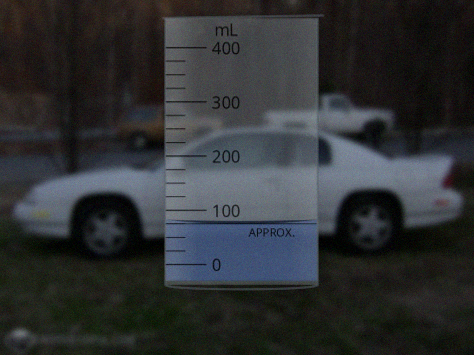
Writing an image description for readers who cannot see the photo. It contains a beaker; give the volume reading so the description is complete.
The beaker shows 75 mL
